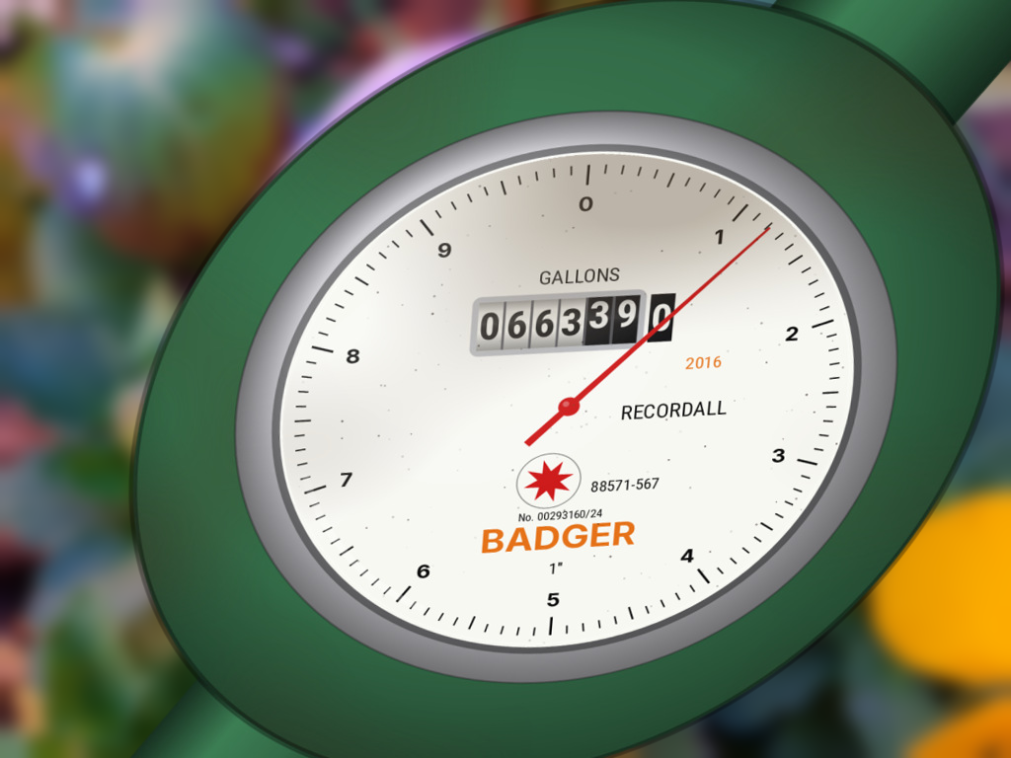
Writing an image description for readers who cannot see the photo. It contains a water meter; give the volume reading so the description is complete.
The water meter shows 663391.2 gal
